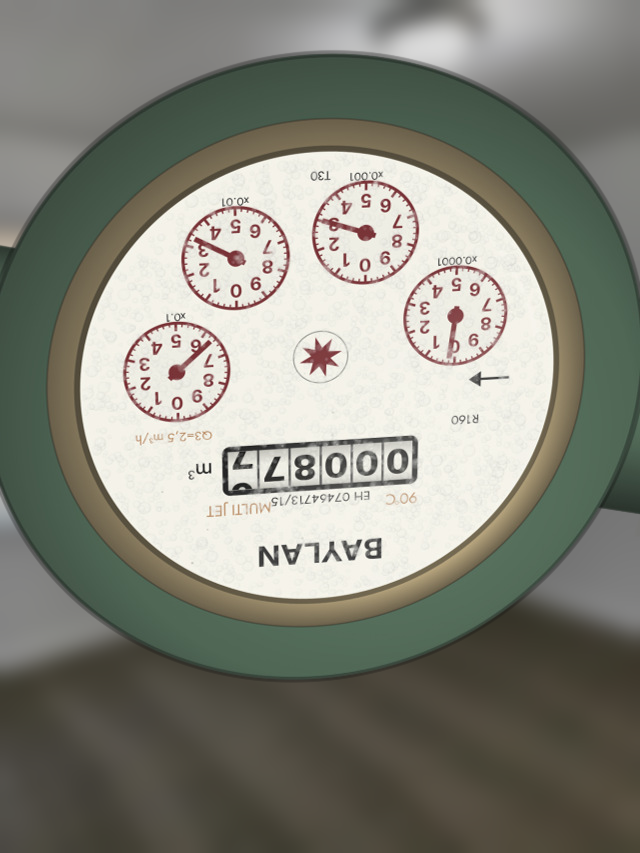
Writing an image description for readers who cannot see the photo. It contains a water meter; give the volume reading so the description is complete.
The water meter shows 876.6330 m³
